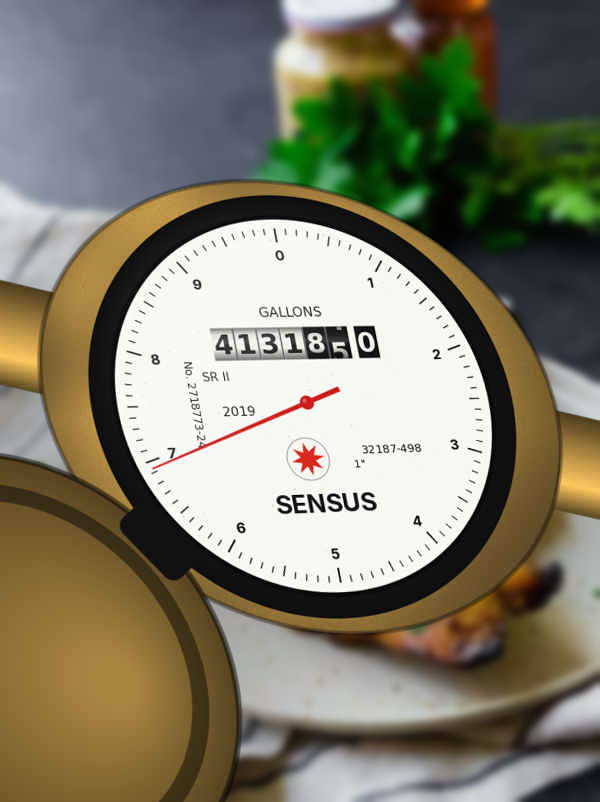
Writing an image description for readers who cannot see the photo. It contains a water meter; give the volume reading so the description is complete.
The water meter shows 4131846.9 gal
